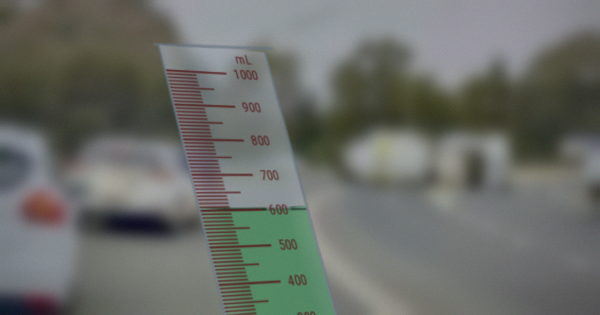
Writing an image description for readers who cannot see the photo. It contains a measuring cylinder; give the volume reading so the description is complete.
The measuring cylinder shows 600 mL
